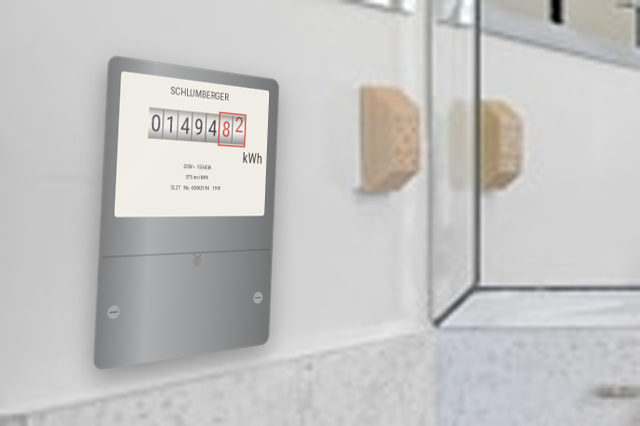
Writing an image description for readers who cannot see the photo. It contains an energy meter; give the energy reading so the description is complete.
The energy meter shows 1494.82 kWh
